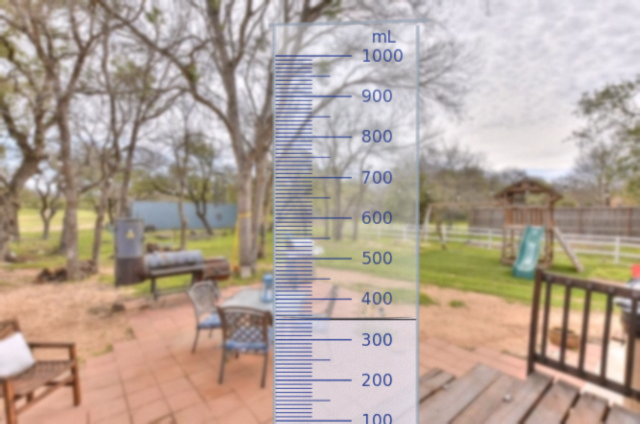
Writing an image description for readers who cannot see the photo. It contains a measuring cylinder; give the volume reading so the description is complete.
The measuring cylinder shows 350 mL
